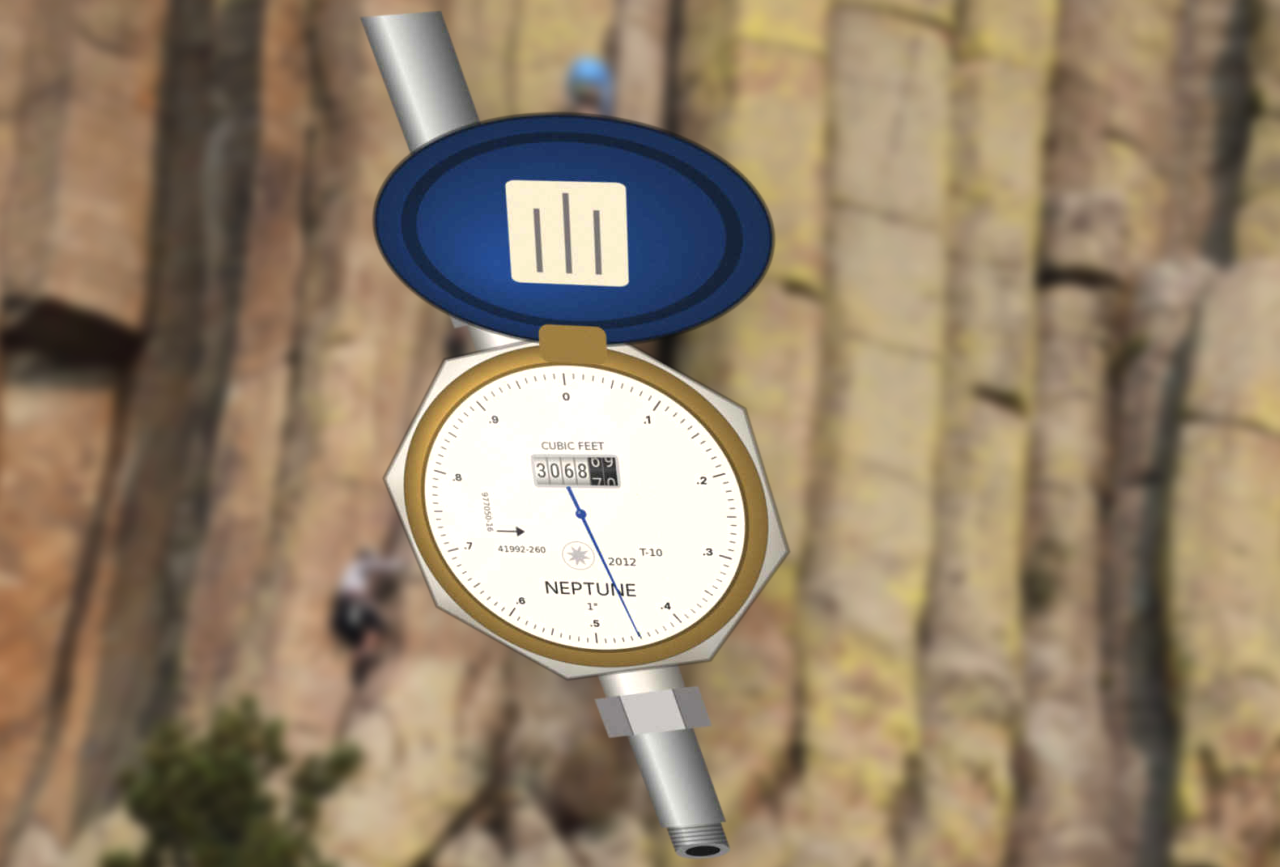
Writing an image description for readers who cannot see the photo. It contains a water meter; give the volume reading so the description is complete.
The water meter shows 306869.45 ft³
